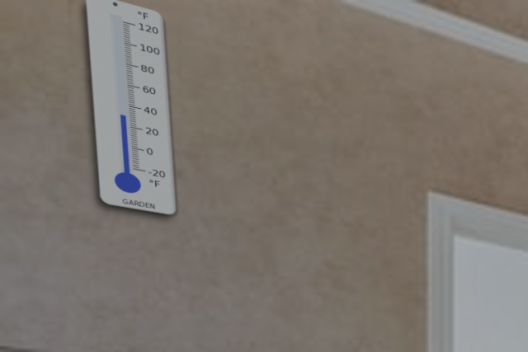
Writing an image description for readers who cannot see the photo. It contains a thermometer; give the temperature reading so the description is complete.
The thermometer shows 30 °F
